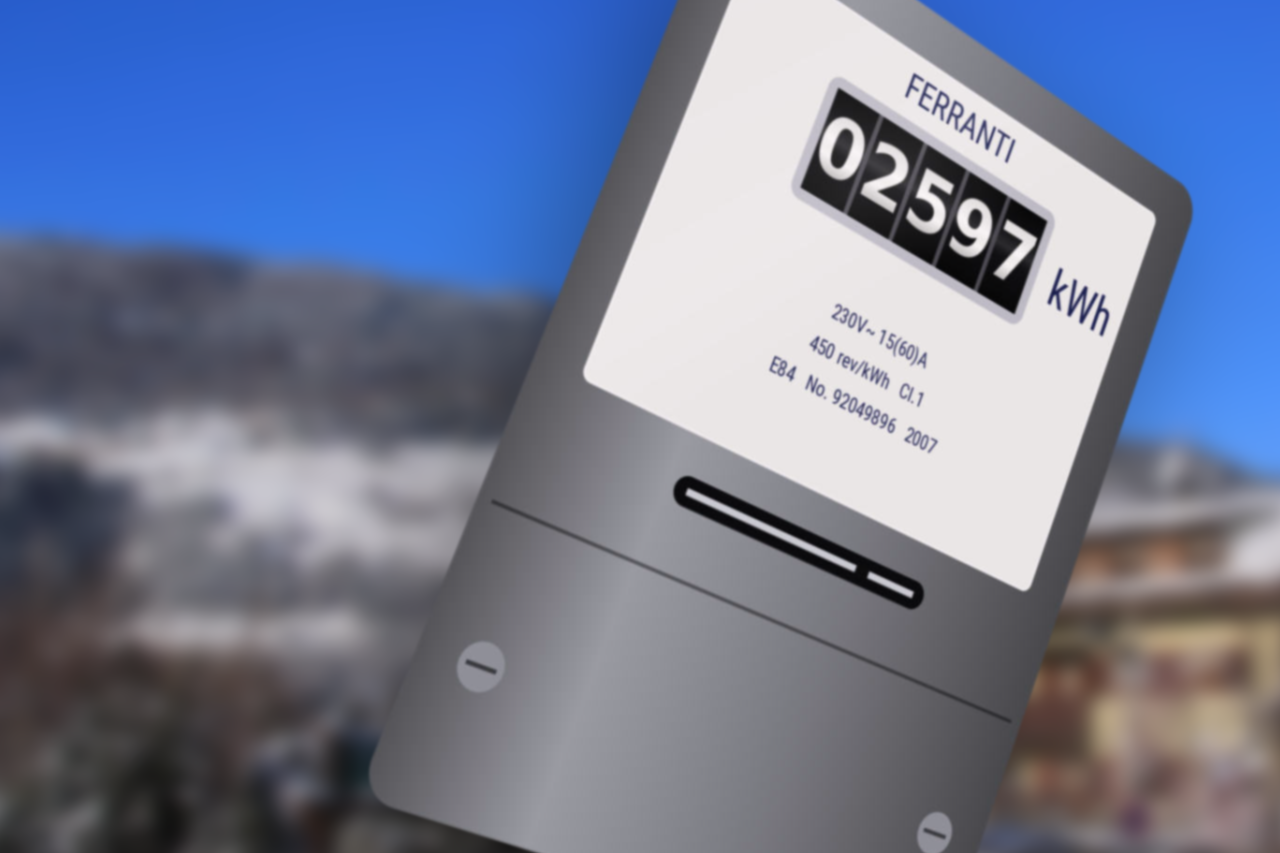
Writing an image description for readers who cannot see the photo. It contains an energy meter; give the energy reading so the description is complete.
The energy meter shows 2597 kWh
